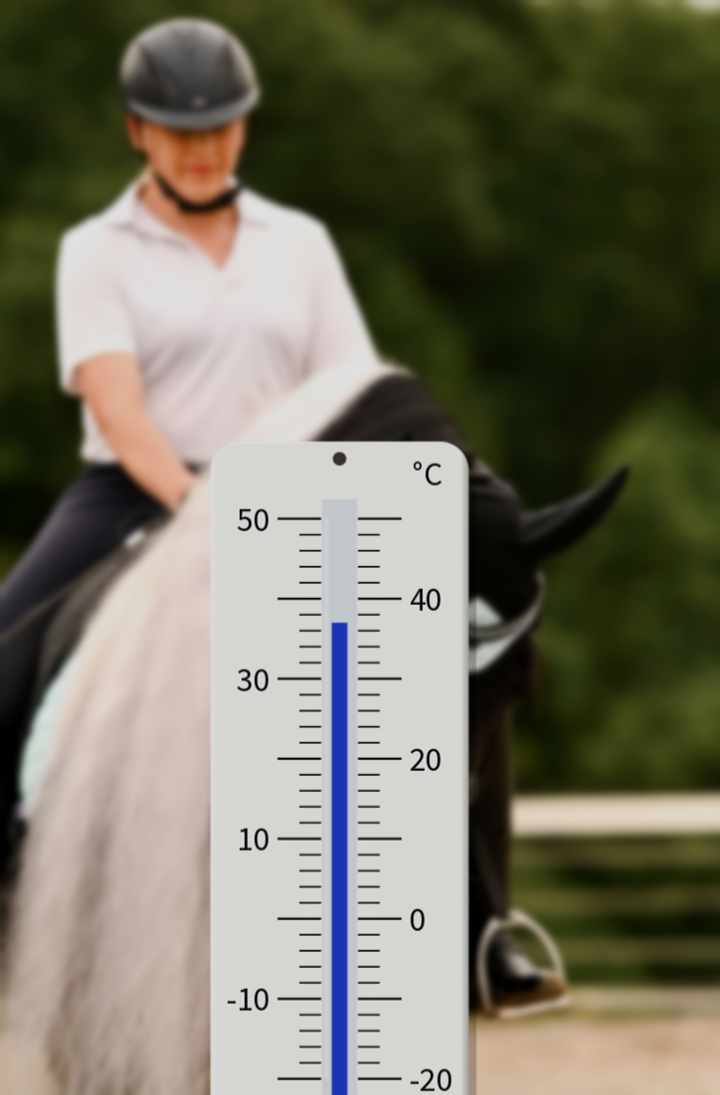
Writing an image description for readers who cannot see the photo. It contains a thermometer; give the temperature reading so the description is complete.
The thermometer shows 37 °C
